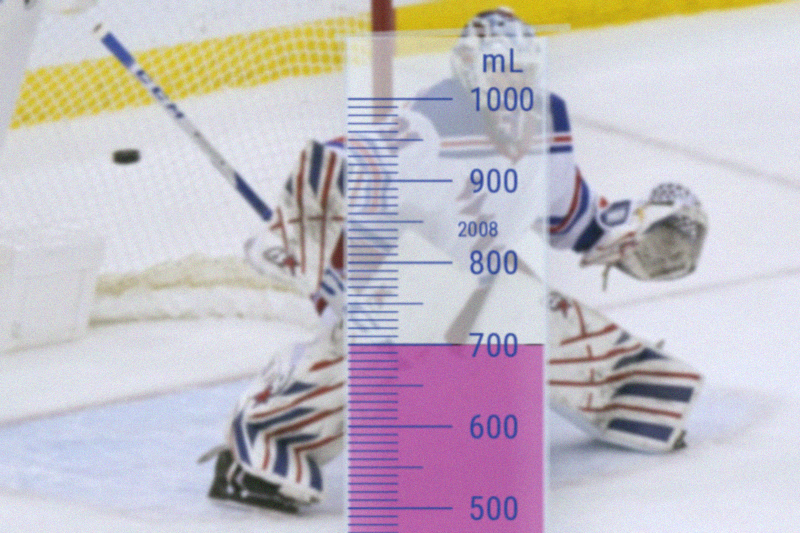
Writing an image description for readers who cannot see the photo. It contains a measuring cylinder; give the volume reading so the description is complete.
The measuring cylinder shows 700 mL
